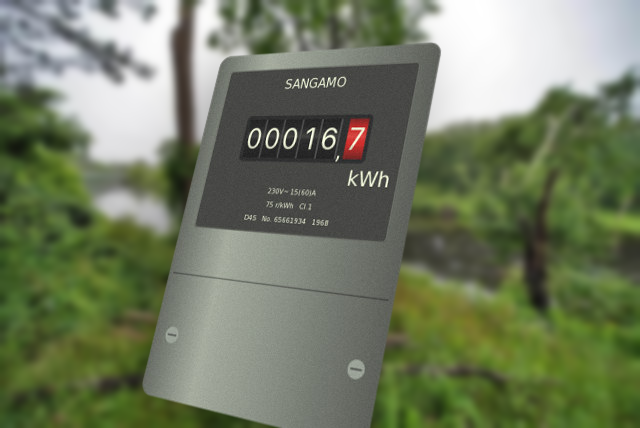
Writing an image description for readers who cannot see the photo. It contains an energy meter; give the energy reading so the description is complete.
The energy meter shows 16.7 kWh
